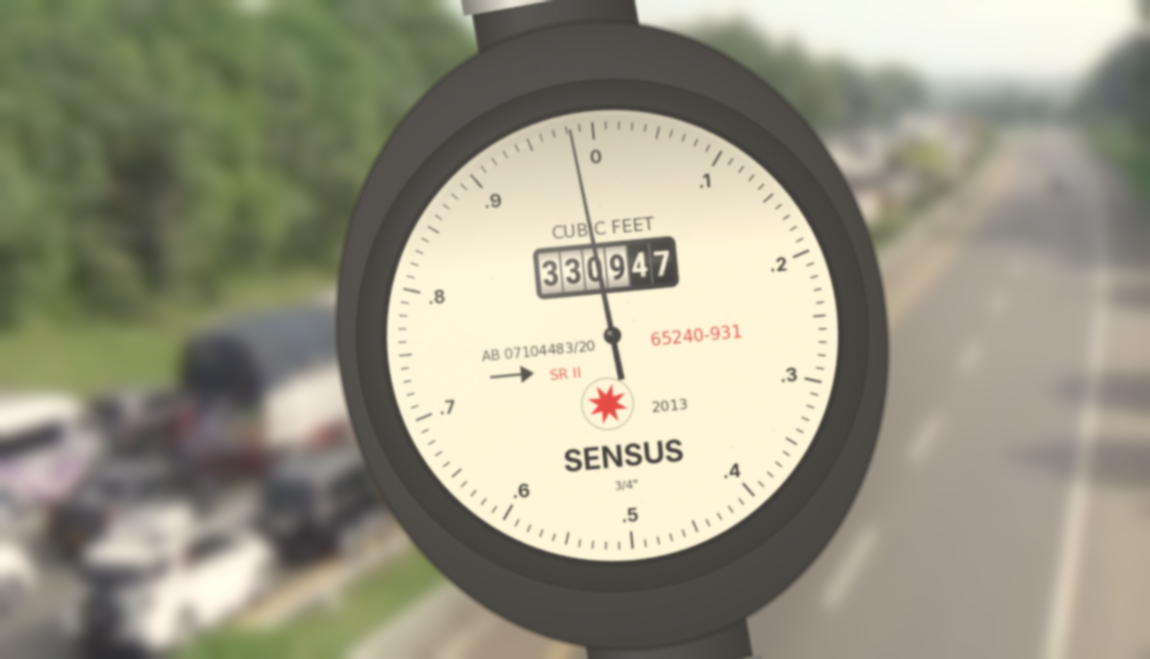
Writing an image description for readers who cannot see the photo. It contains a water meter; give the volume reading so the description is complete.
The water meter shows 330946.98 ft³
